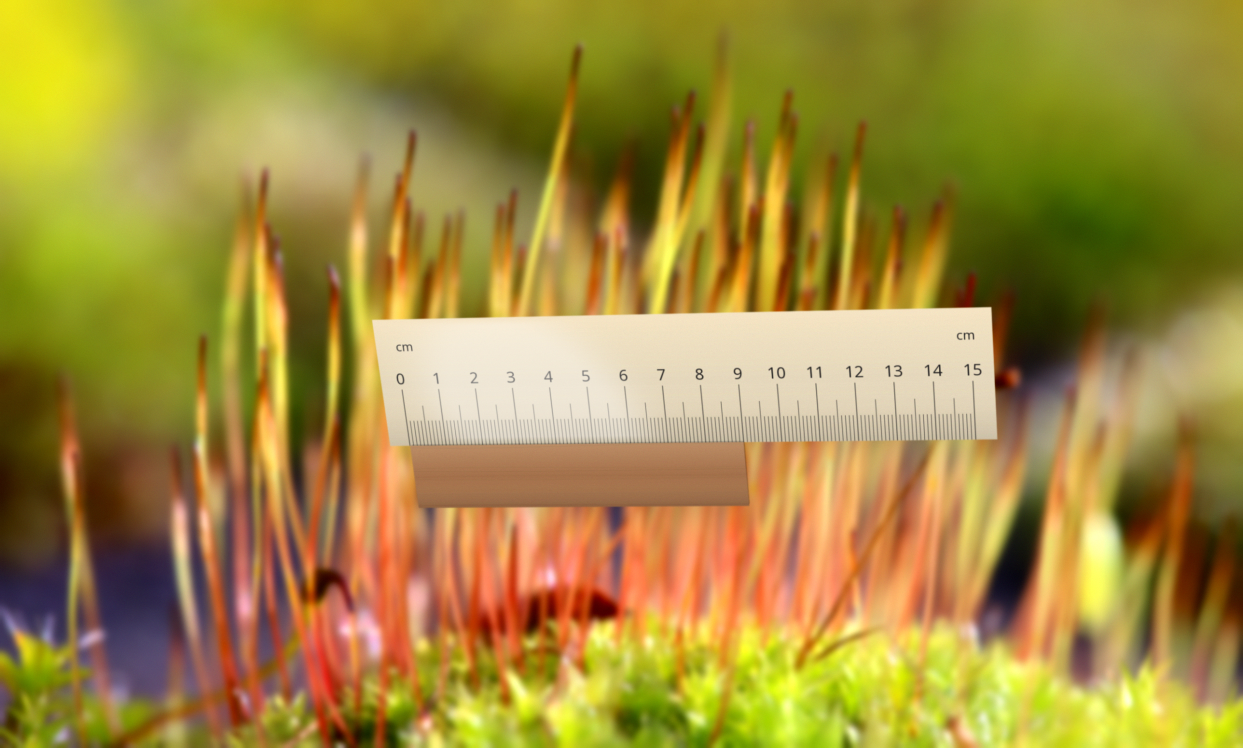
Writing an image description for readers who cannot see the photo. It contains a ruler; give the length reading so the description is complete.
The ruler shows 9 cm
